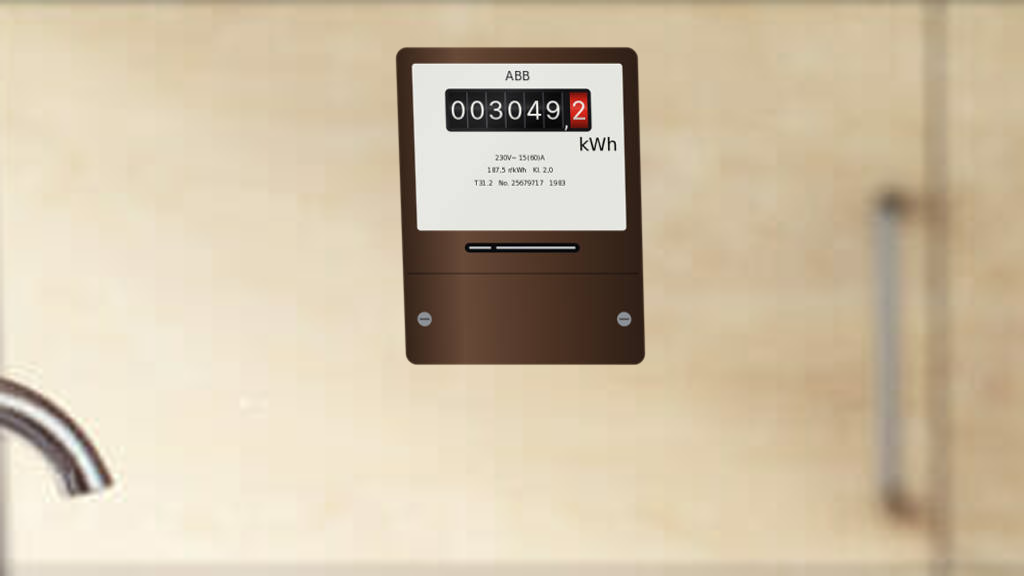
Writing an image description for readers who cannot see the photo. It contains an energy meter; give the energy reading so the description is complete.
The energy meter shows 3049.2 kWh
